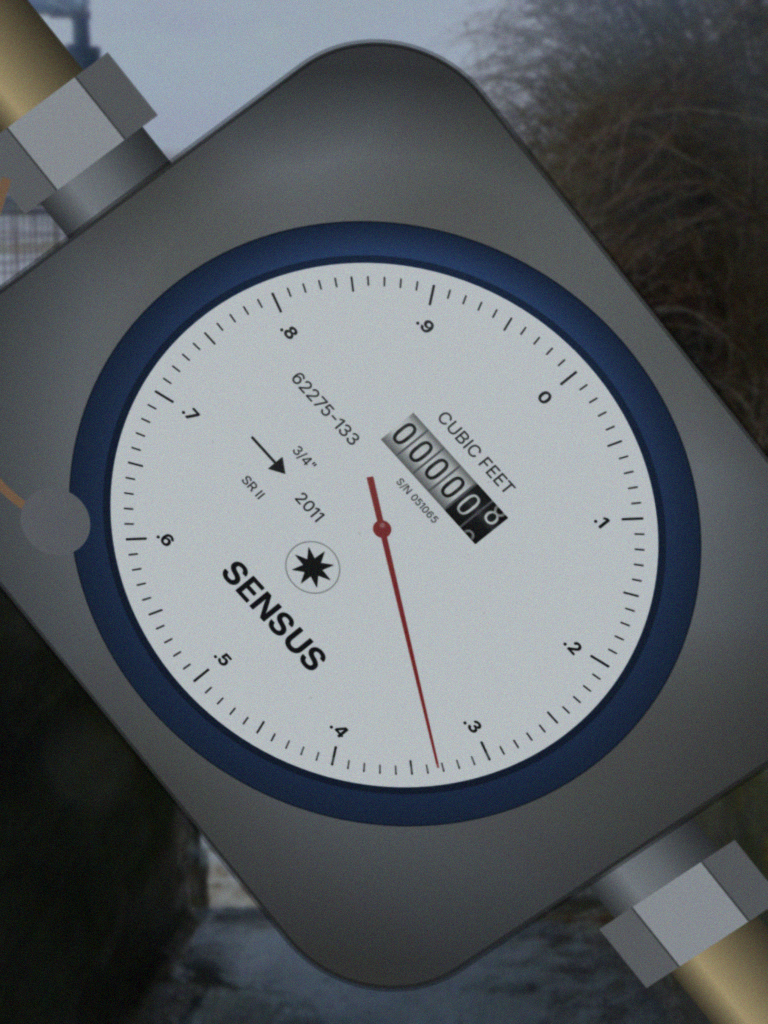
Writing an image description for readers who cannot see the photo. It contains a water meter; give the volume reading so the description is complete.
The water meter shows 8.33 ft³
